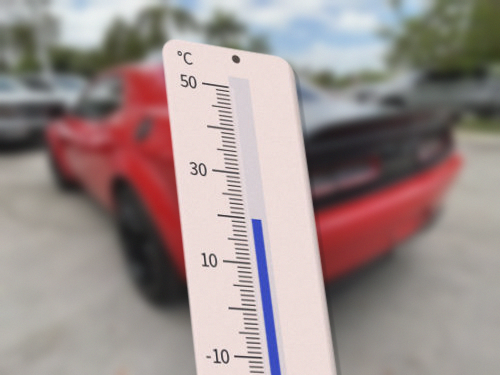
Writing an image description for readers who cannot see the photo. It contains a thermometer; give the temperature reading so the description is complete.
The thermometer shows 20 °C
